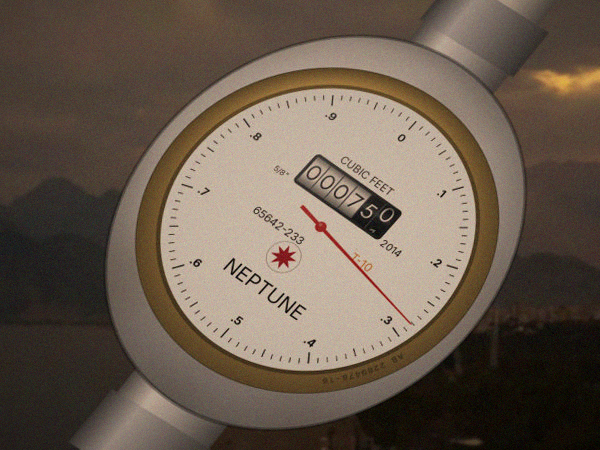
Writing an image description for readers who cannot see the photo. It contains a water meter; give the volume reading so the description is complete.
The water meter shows 750.28 ft³
